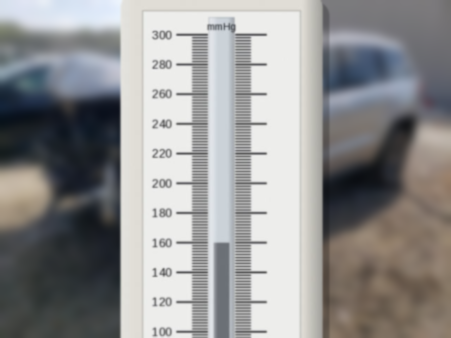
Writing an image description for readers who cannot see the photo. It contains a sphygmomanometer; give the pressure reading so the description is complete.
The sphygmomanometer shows 160 mmHg
